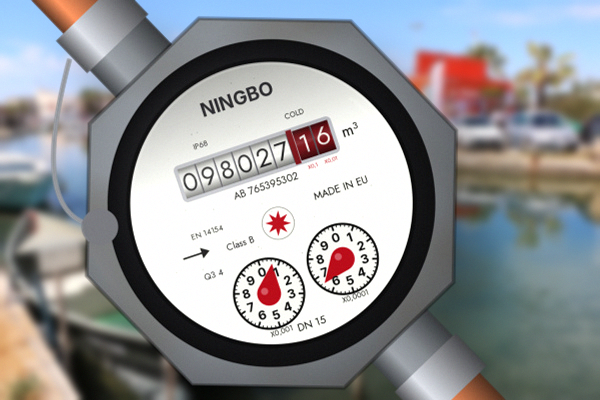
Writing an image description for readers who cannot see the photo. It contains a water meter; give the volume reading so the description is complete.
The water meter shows 98027.1606 m³
